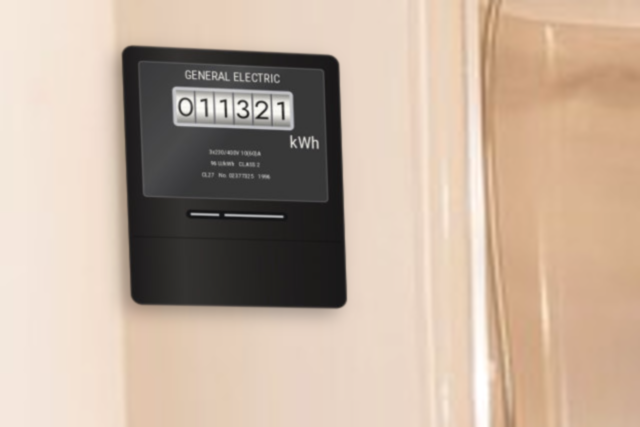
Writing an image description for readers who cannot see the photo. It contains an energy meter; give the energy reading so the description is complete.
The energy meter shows 11321 kWh
